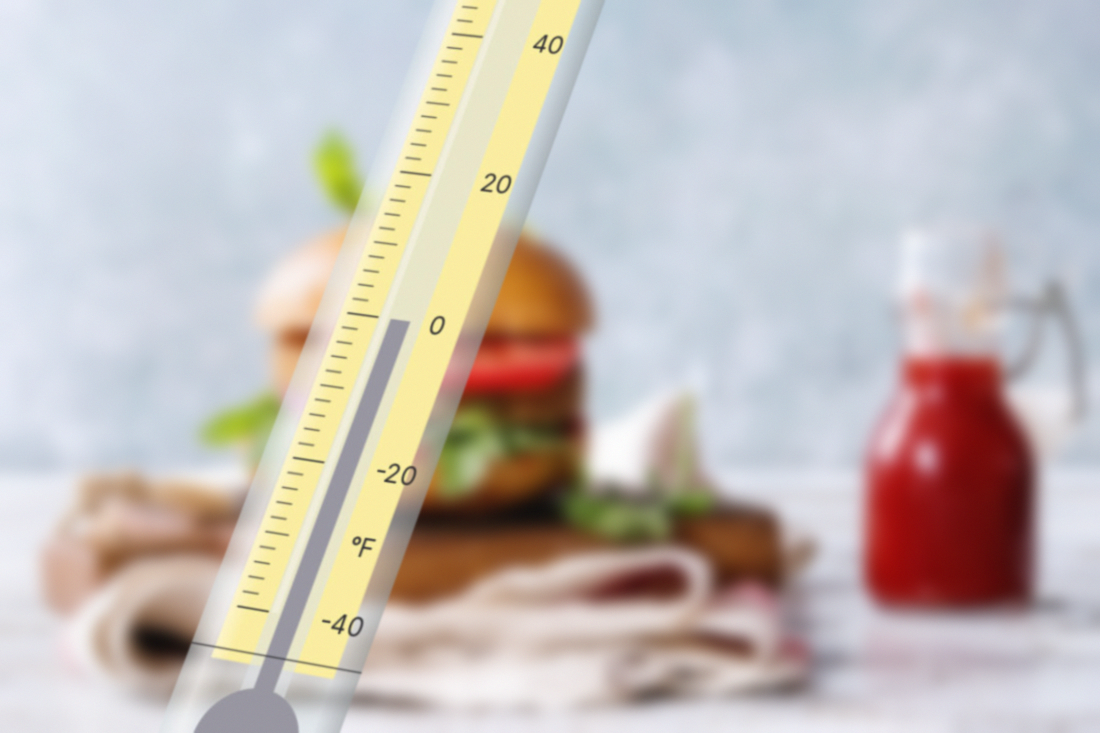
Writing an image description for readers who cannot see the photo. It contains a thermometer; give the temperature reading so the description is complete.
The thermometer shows 0 °F
